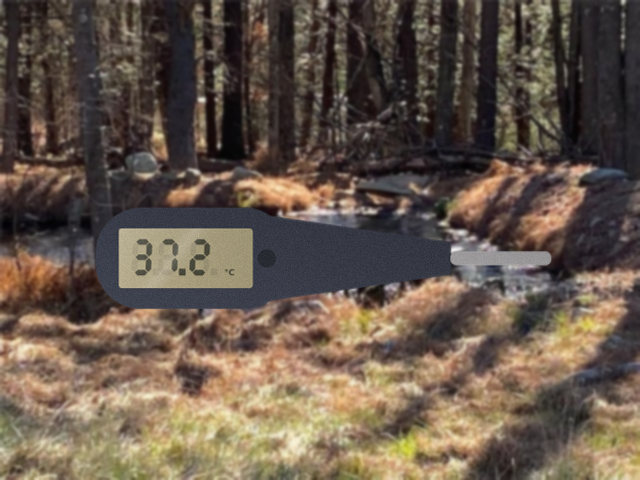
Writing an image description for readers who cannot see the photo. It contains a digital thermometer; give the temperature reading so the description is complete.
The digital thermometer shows 37.2 °C
